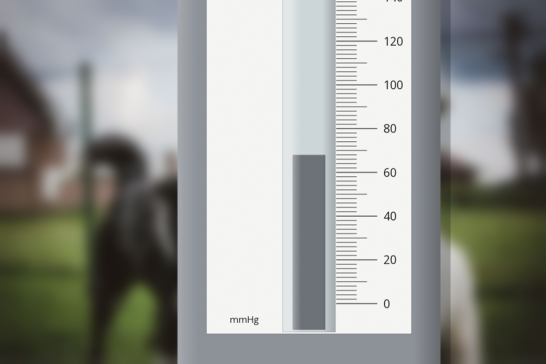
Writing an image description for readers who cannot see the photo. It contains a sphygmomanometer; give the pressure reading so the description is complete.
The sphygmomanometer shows 68 mmHg
